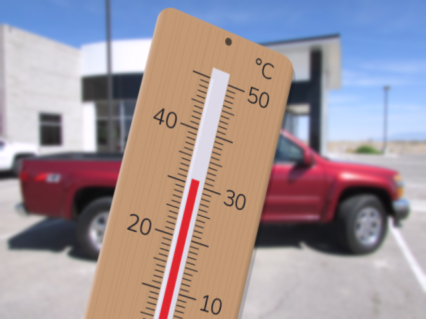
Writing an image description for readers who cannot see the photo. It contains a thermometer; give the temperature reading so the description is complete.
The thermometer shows 31 °C
